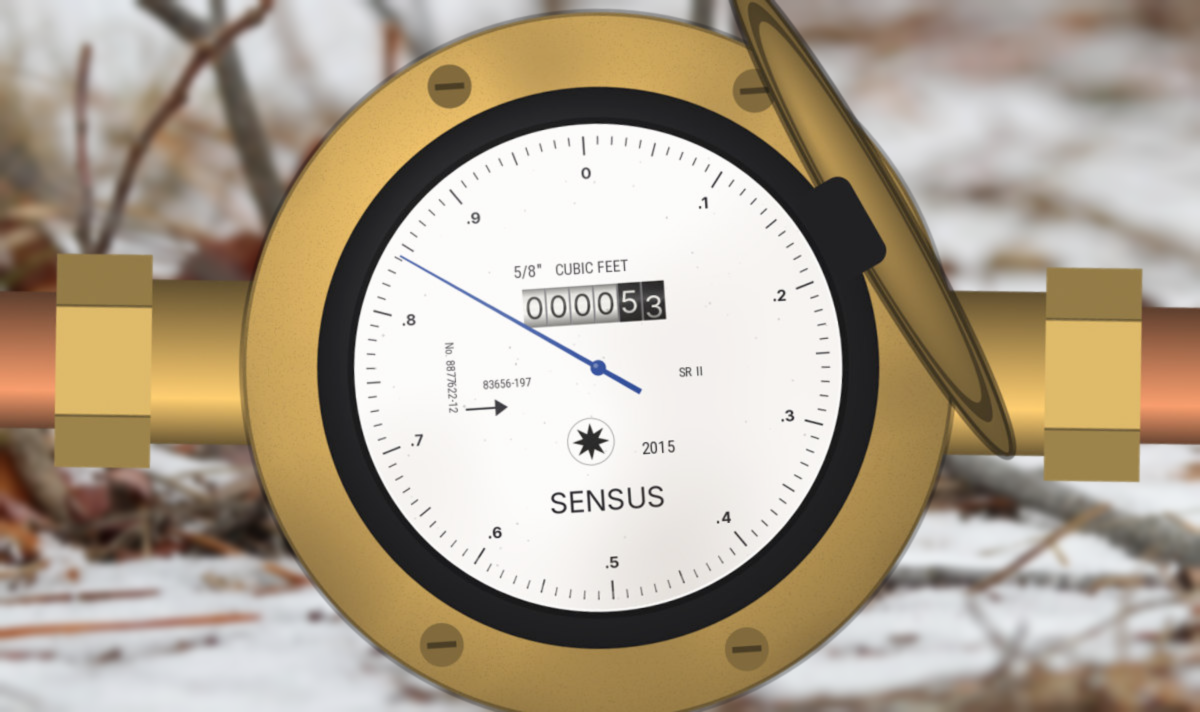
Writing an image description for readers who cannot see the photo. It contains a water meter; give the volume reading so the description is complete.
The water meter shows 52.84 ft³
